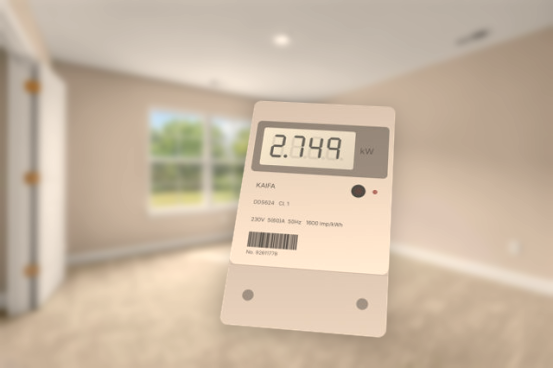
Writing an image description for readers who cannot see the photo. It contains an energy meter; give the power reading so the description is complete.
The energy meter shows 2.749 kW
